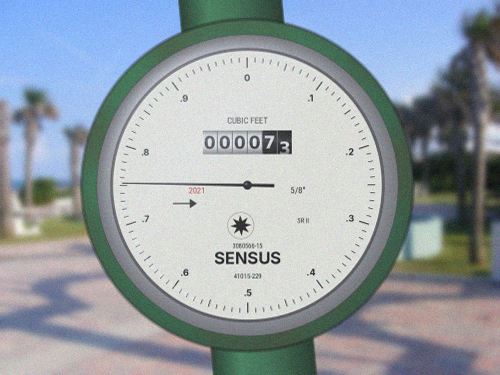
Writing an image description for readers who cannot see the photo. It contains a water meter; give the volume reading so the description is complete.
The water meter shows 72.75 ft³
